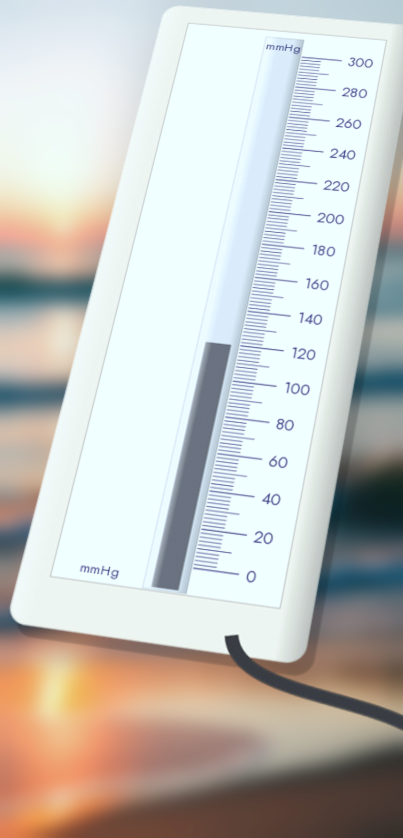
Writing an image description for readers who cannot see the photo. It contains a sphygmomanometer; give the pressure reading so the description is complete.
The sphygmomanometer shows 120 mmHg
